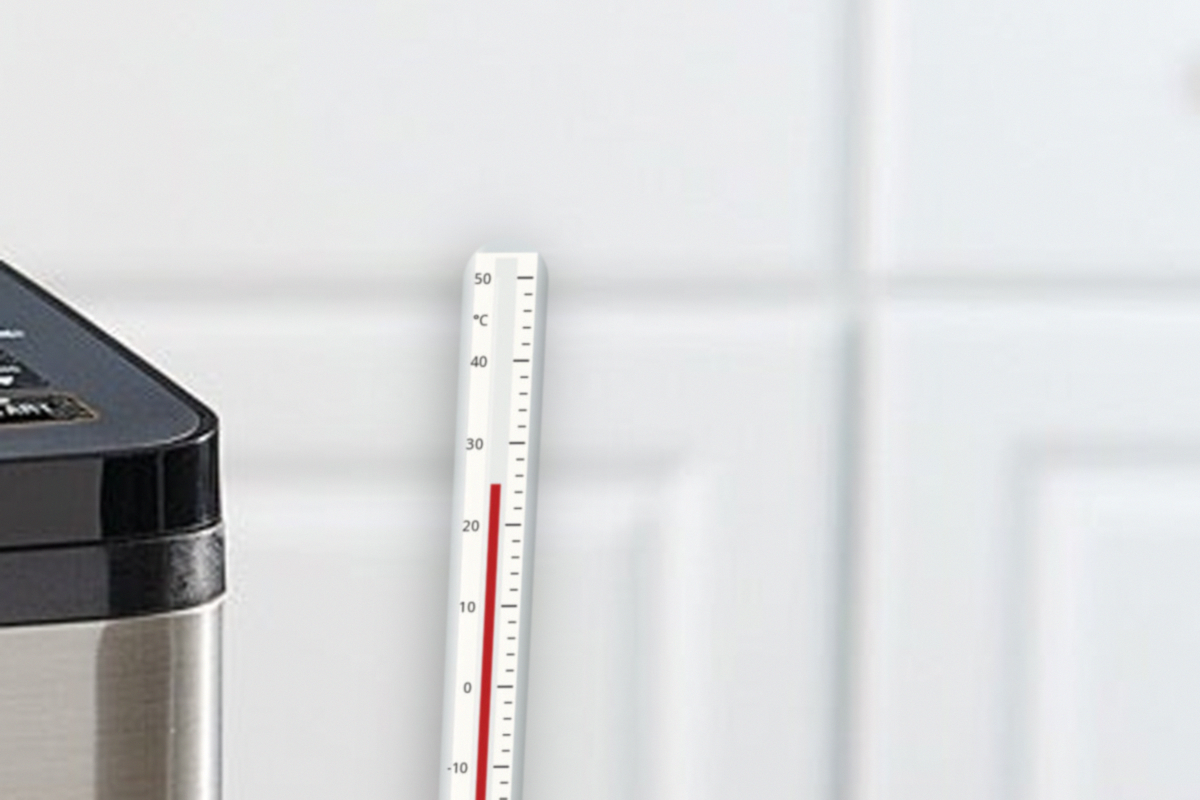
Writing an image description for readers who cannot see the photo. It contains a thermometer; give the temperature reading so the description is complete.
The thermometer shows 25 °C
